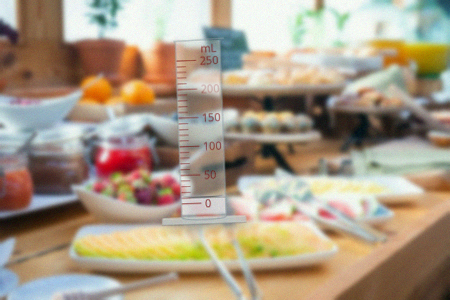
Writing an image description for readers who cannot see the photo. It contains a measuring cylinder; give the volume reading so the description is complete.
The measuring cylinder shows 10 mL
